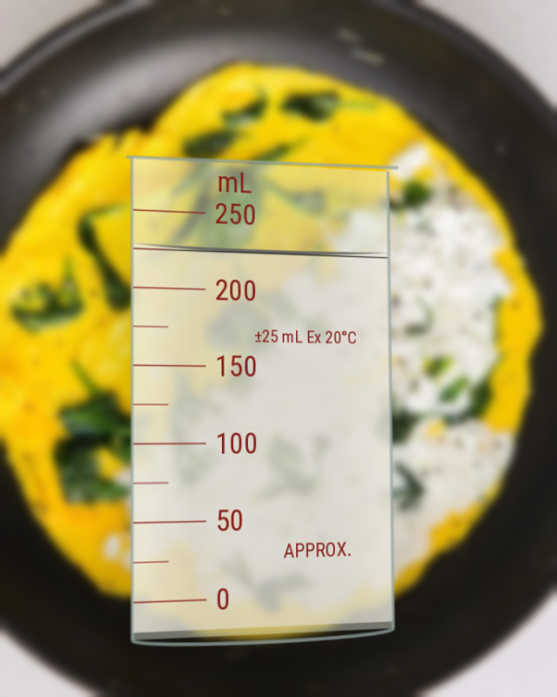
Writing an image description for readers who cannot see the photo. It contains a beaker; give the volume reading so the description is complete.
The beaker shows 225 mL
